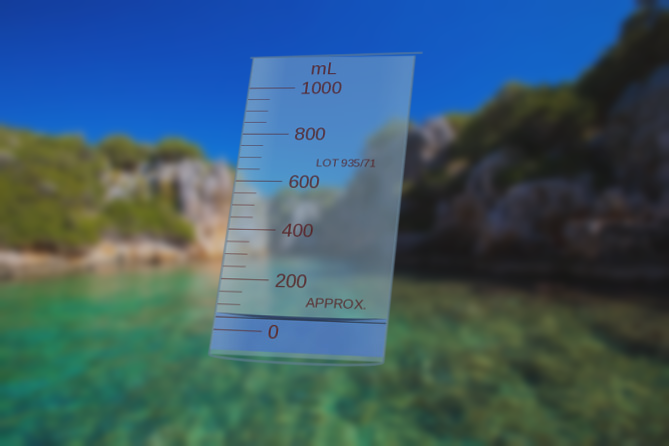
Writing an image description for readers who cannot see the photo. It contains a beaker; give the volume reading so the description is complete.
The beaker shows 50 mL
